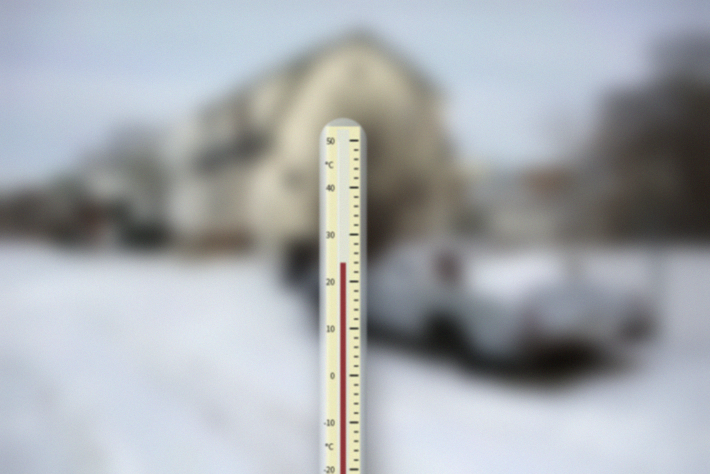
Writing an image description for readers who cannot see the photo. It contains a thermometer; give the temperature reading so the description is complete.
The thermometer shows 24 °C
